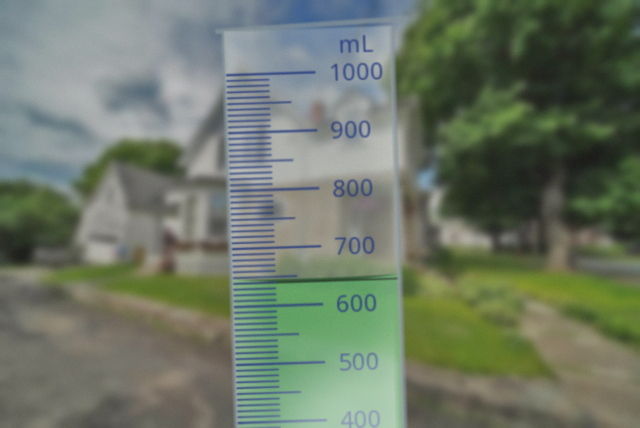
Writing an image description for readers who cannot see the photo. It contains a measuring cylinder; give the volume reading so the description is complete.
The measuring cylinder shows 640 mL
